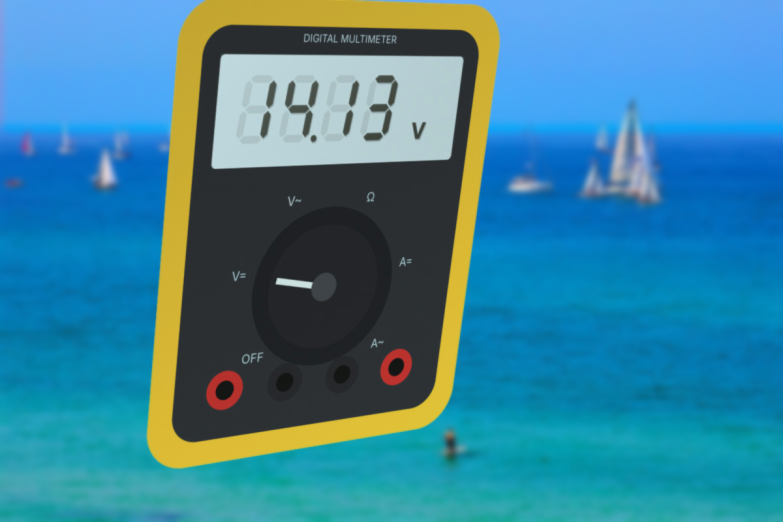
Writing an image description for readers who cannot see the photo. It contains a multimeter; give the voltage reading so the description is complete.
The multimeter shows 14.13 V
